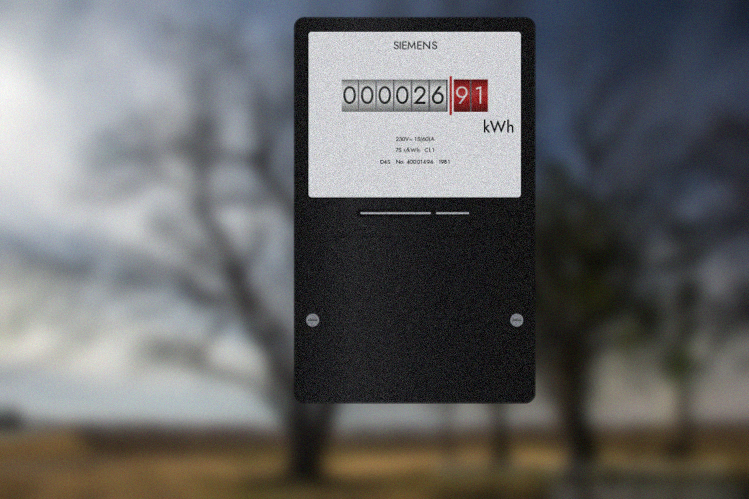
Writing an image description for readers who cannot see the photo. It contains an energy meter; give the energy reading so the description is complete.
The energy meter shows 26.91 kWh
